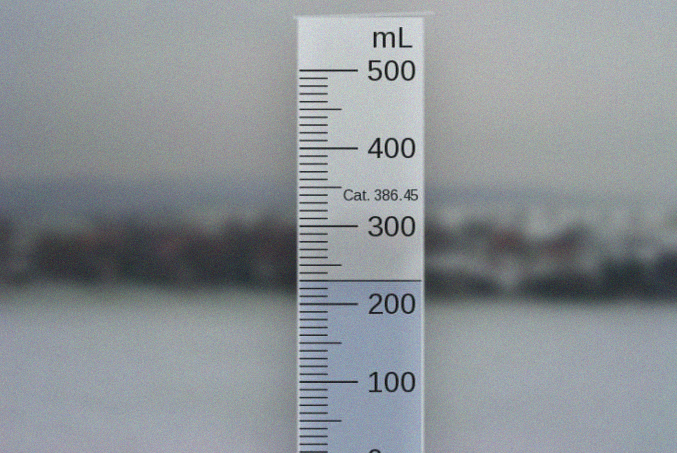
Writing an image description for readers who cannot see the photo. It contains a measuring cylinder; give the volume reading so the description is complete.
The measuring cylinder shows 230 mL
